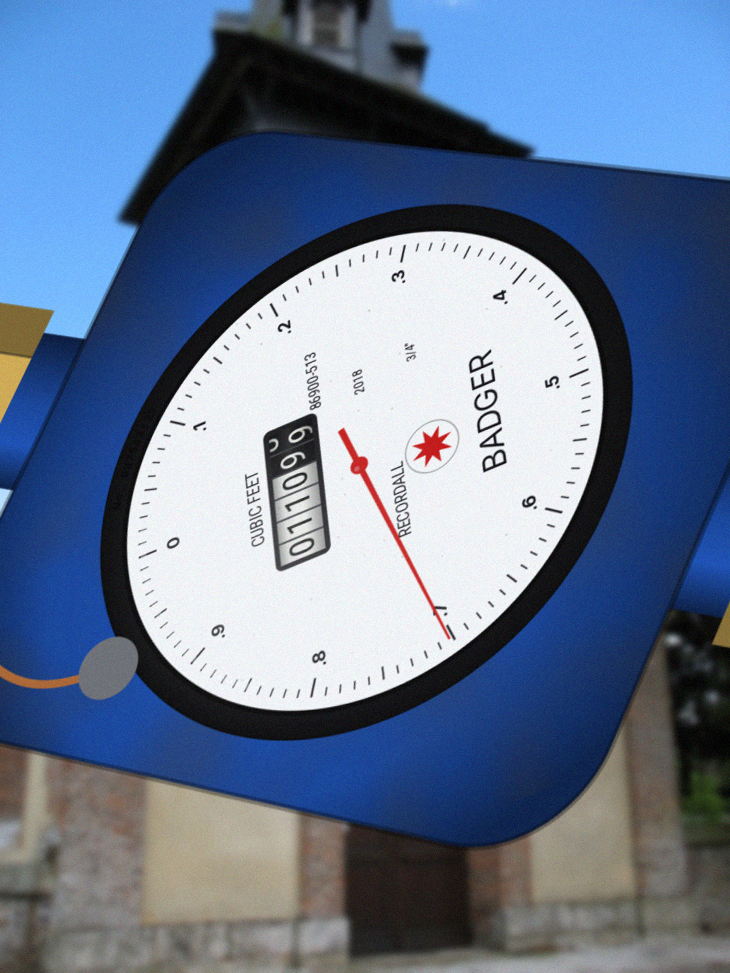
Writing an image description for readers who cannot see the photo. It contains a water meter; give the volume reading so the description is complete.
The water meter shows 11098.70 ft³
